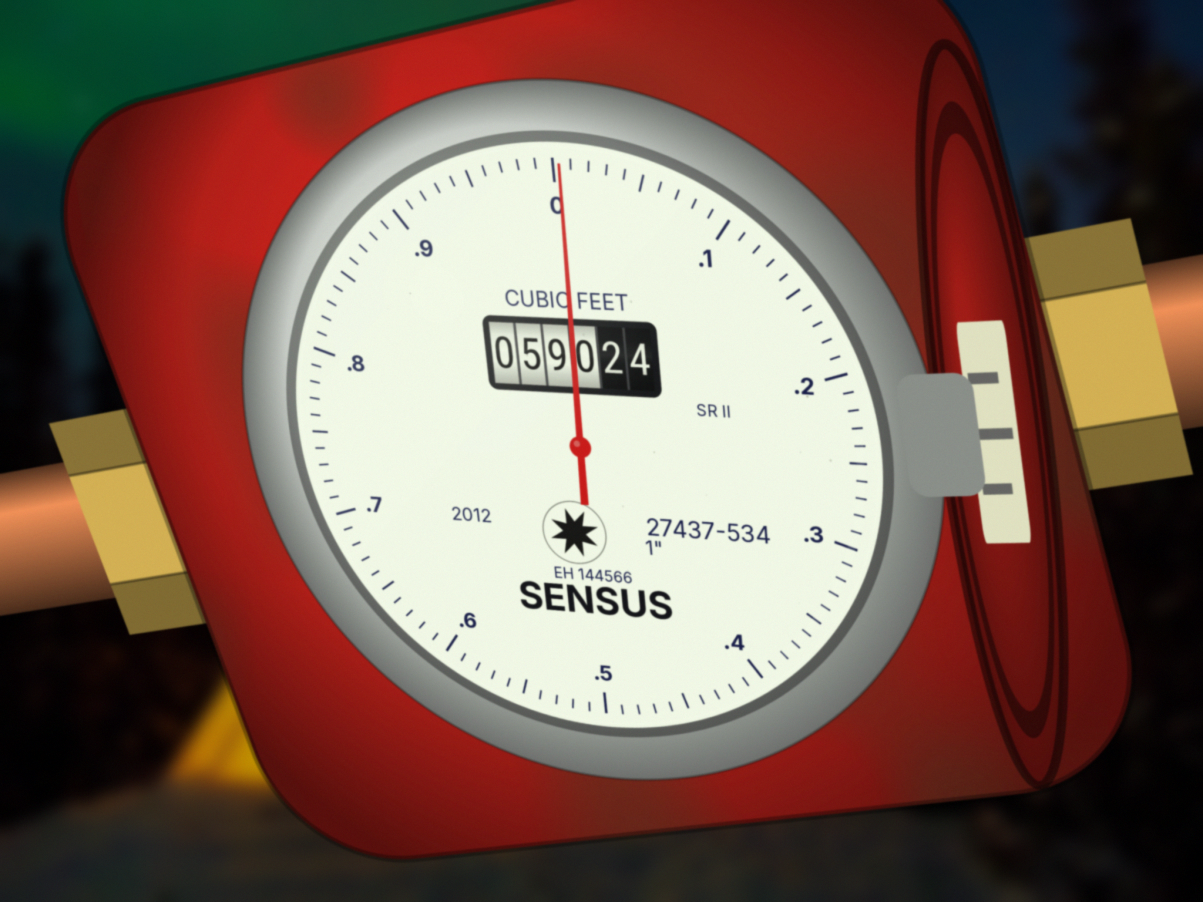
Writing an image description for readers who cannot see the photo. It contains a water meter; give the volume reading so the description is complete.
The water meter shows 59024.00 ft³
